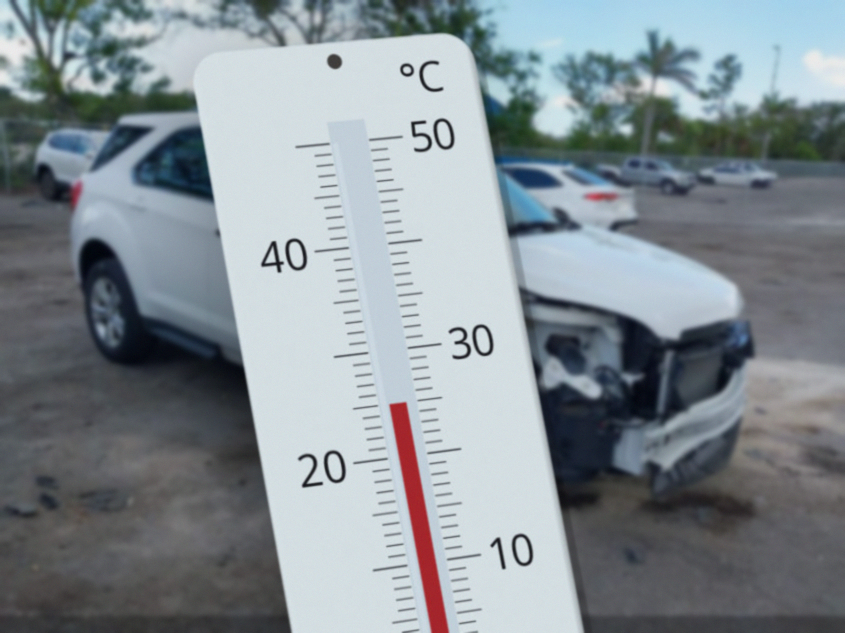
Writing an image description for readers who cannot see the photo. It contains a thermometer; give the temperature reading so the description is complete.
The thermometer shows 25 °C
